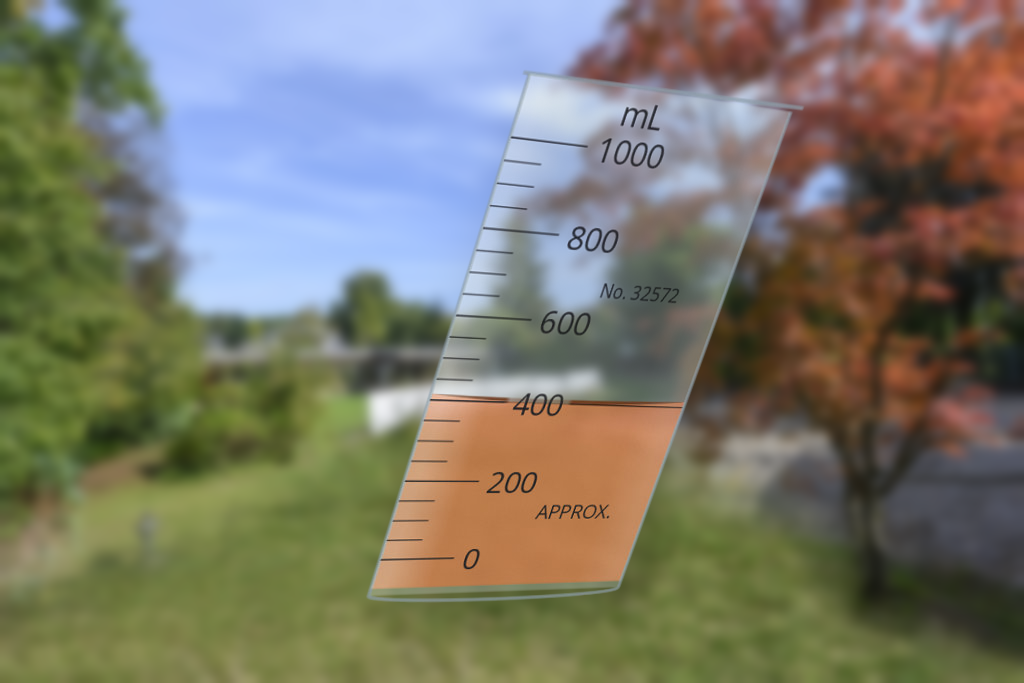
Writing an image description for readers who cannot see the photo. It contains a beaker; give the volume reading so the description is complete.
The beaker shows 400 mL
